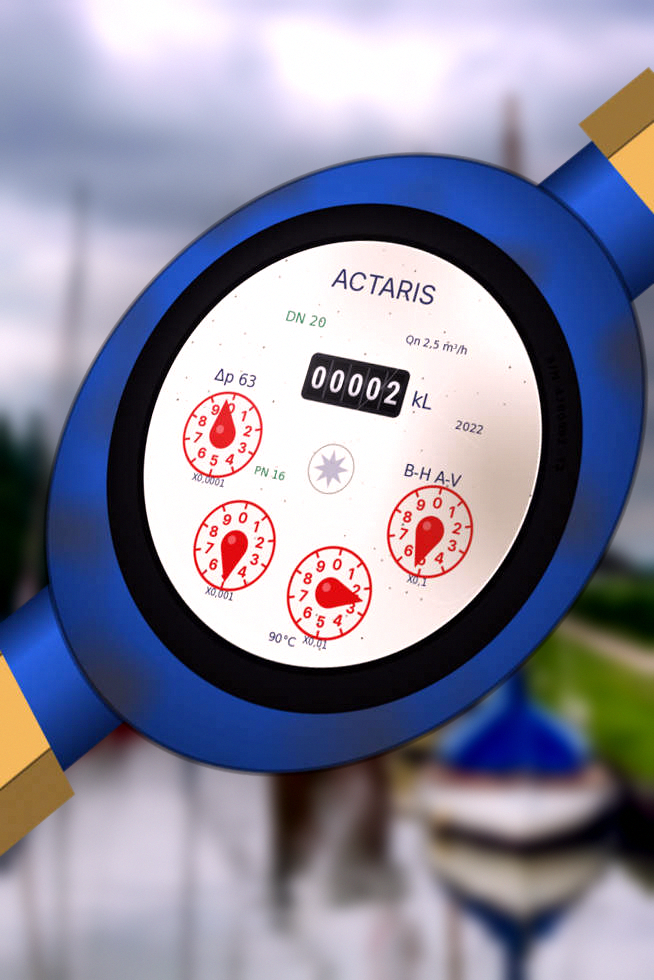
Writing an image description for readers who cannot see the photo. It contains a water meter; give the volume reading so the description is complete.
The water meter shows 2.5249 kL
